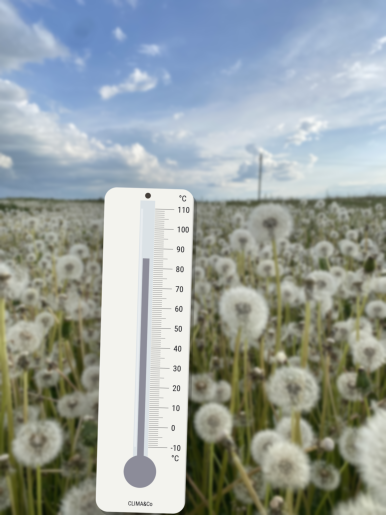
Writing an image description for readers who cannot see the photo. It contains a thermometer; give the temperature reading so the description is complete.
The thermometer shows 85 °C
